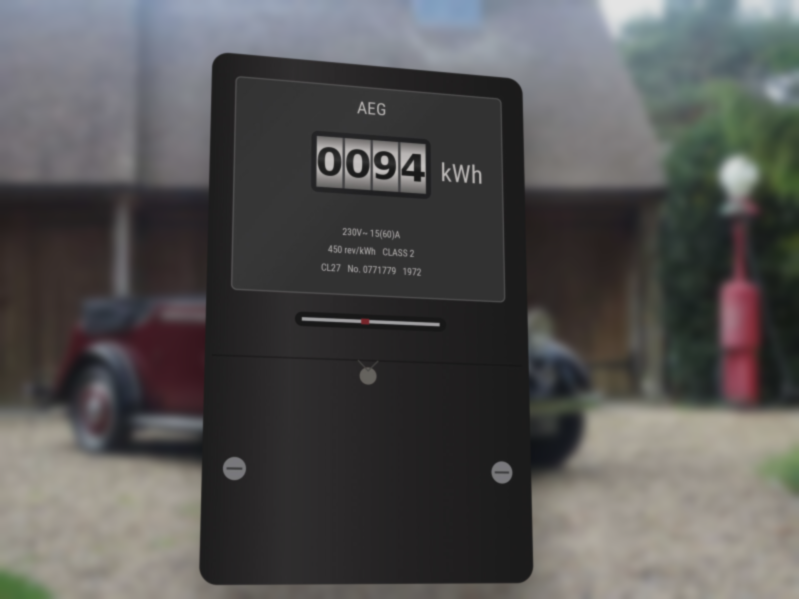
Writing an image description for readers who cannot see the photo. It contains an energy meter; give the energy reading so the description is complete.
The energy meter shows 94 kWh
